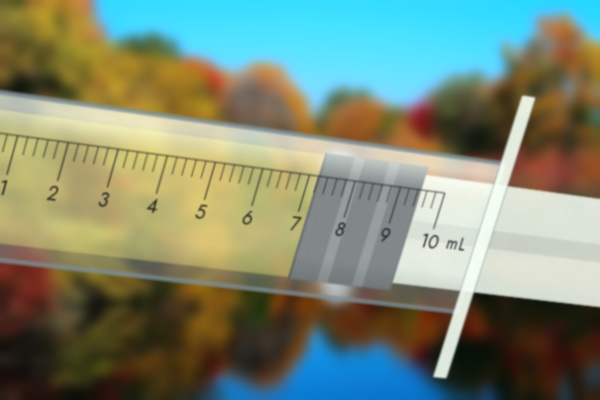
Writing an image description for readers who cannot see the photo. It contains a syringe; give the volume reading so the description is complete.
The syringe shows 7.2 mL
